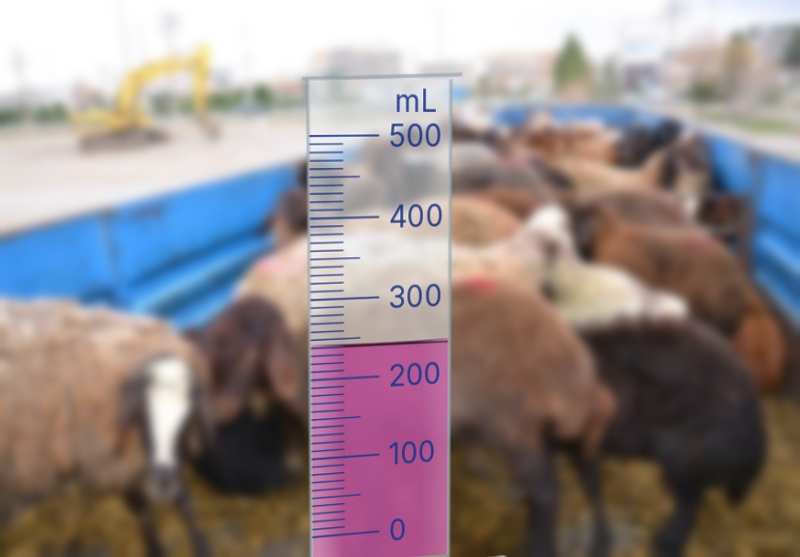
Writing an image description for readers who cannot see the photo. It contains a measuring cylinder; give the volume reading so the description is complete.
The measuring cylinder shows 240 mL
